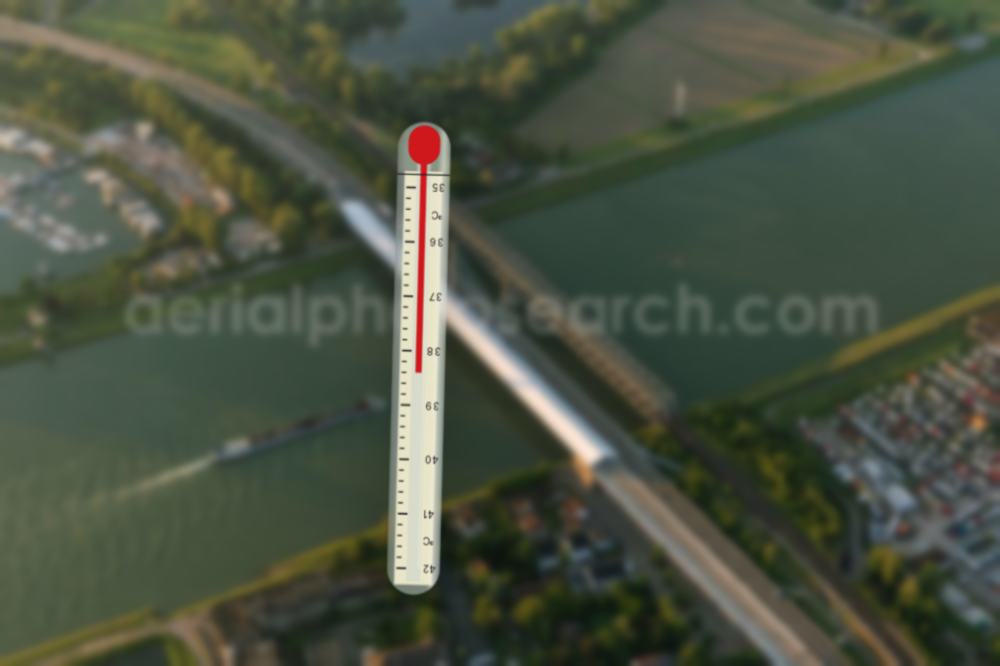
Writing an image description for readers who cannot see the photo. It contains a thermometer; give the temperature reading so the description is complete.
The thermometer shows 38.4 °C
